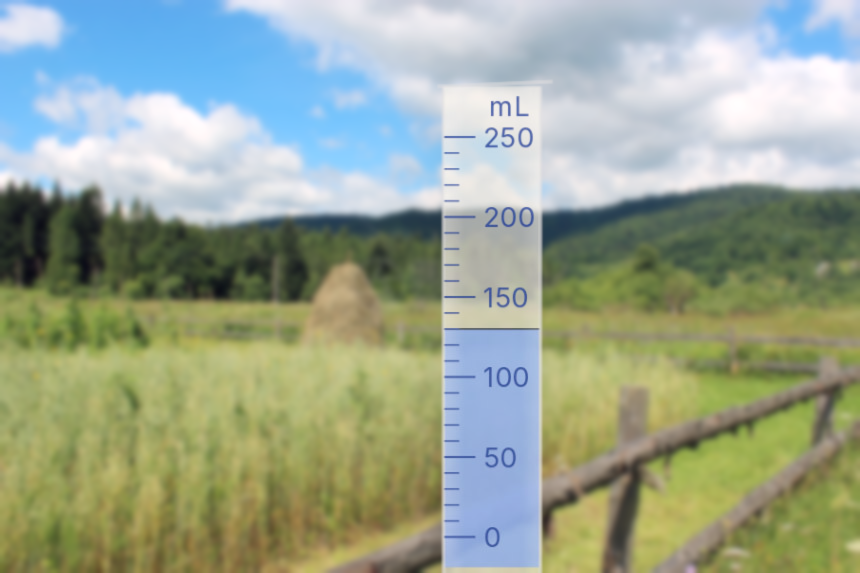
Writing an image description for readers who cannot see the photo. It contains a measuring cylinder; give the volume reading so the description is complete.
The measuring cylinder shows 130 mL
